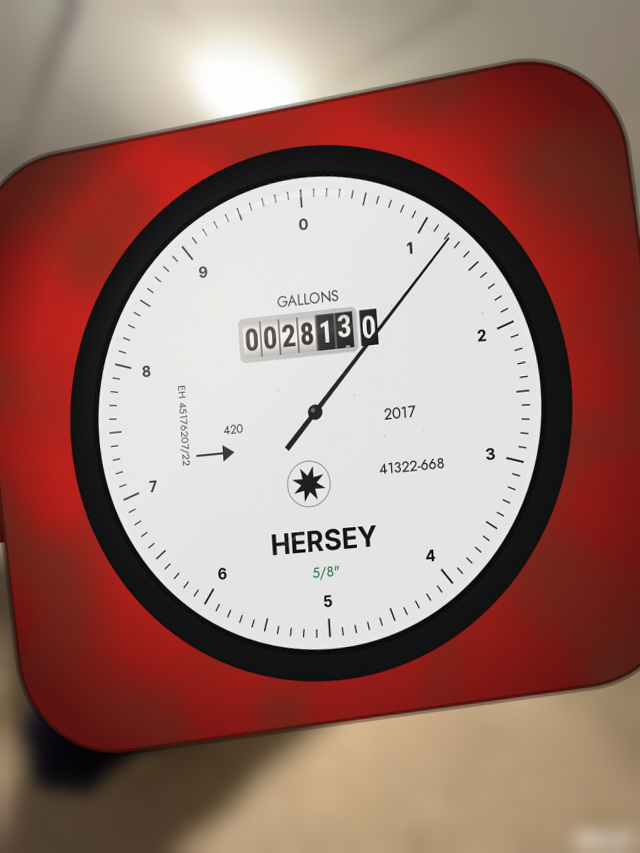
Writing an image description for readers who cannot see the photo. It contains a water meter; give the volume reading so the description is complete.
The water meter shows 28131.2 gal
